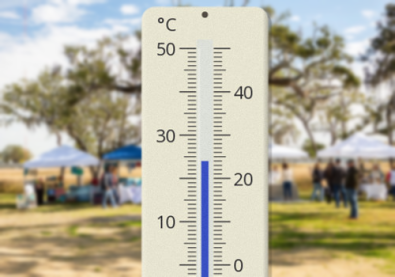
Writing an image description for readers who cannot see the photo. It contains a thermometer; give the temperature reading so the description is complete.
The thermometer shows 24 °C
